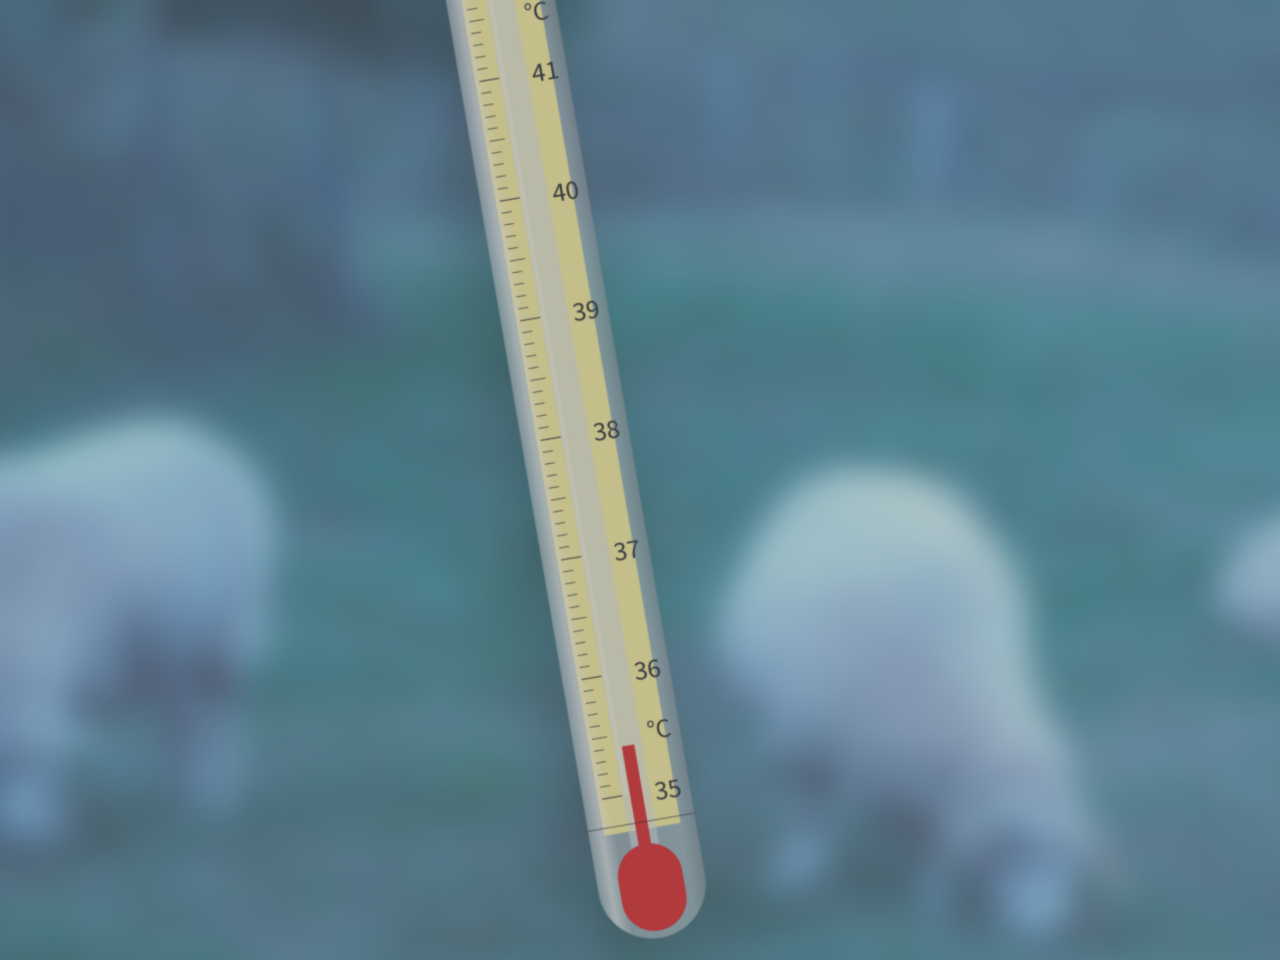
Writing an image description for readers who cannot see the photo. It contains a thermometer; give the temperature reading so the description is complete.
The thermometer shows 35.4 °C
